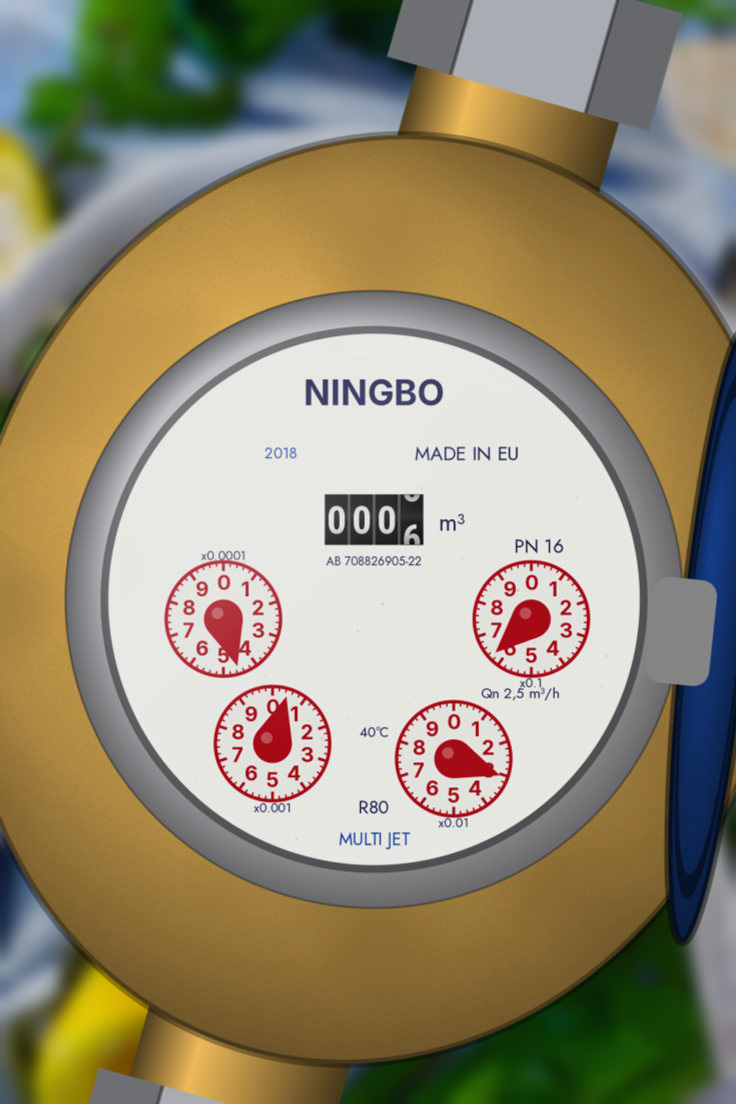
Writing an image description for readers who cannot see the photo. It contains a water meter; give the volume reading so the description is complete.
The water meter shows 5.6304 m³
